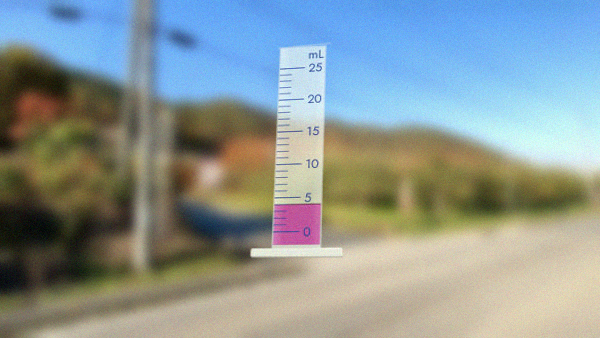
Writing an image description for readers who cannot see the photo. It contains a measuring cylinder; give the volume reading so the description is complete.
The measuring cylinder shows 4 mL
